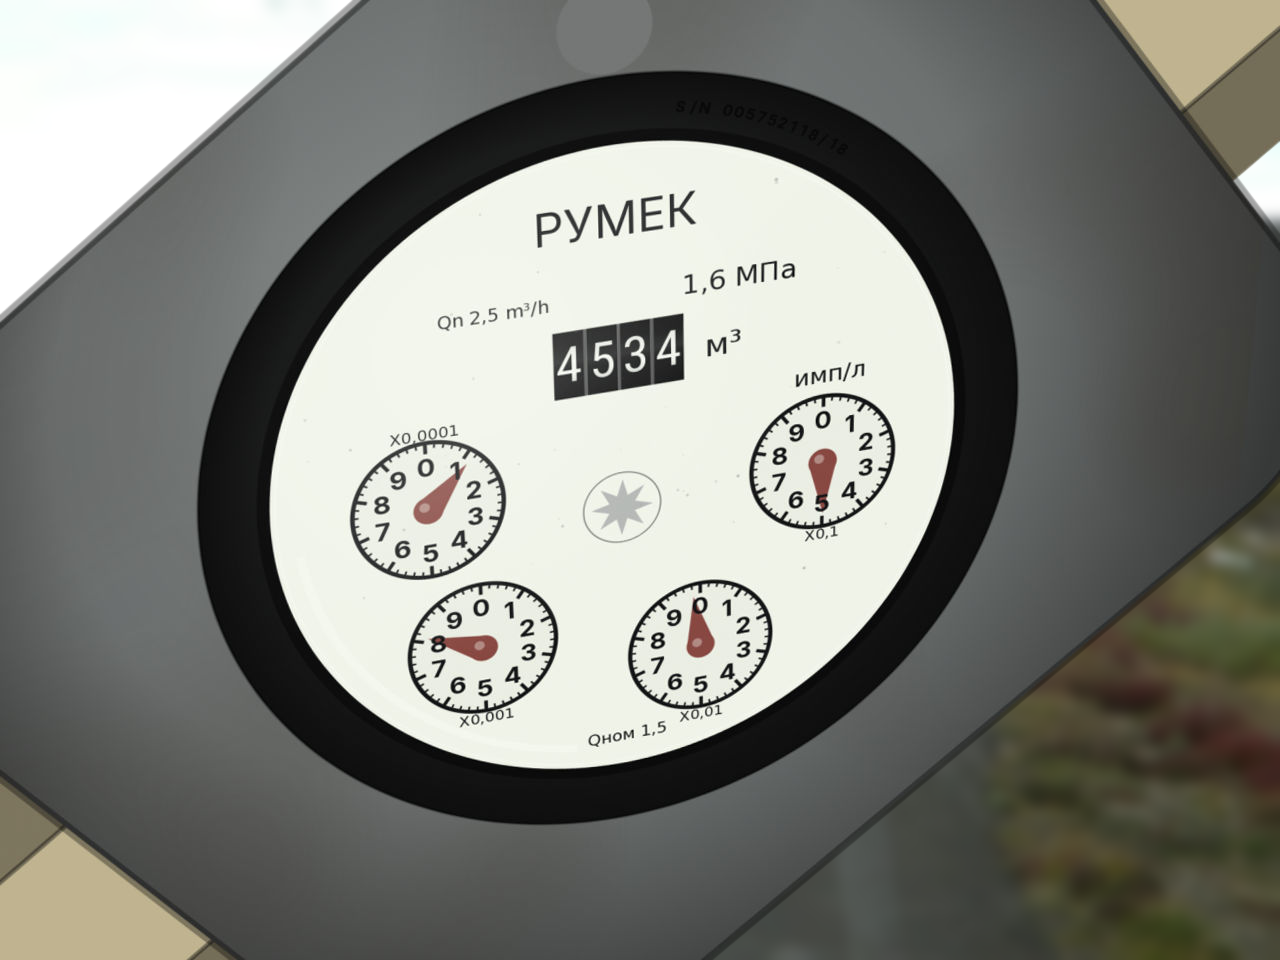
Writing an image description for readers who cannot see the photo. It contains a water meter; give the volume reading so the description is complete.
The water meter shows 4534.4981 m³
